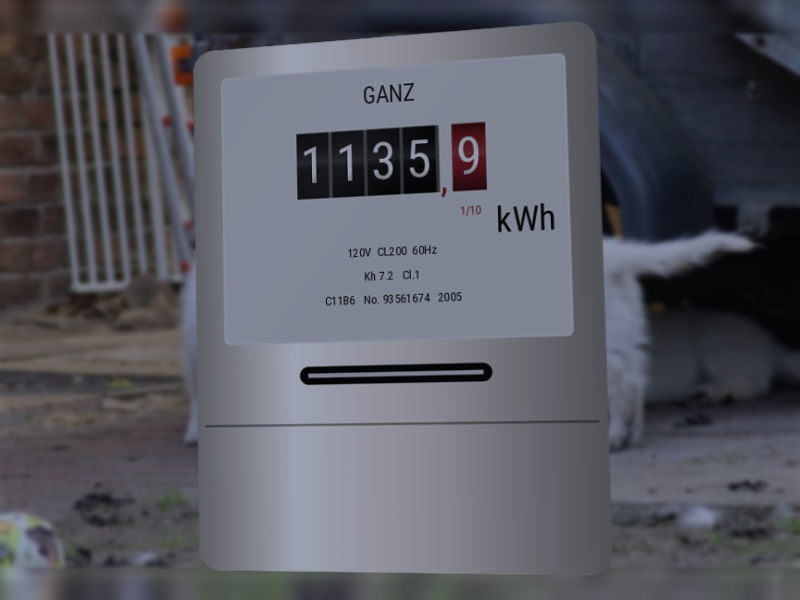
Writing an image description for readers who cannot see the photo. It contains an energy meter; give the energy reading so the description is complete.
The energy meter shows 1135.9 kWh
